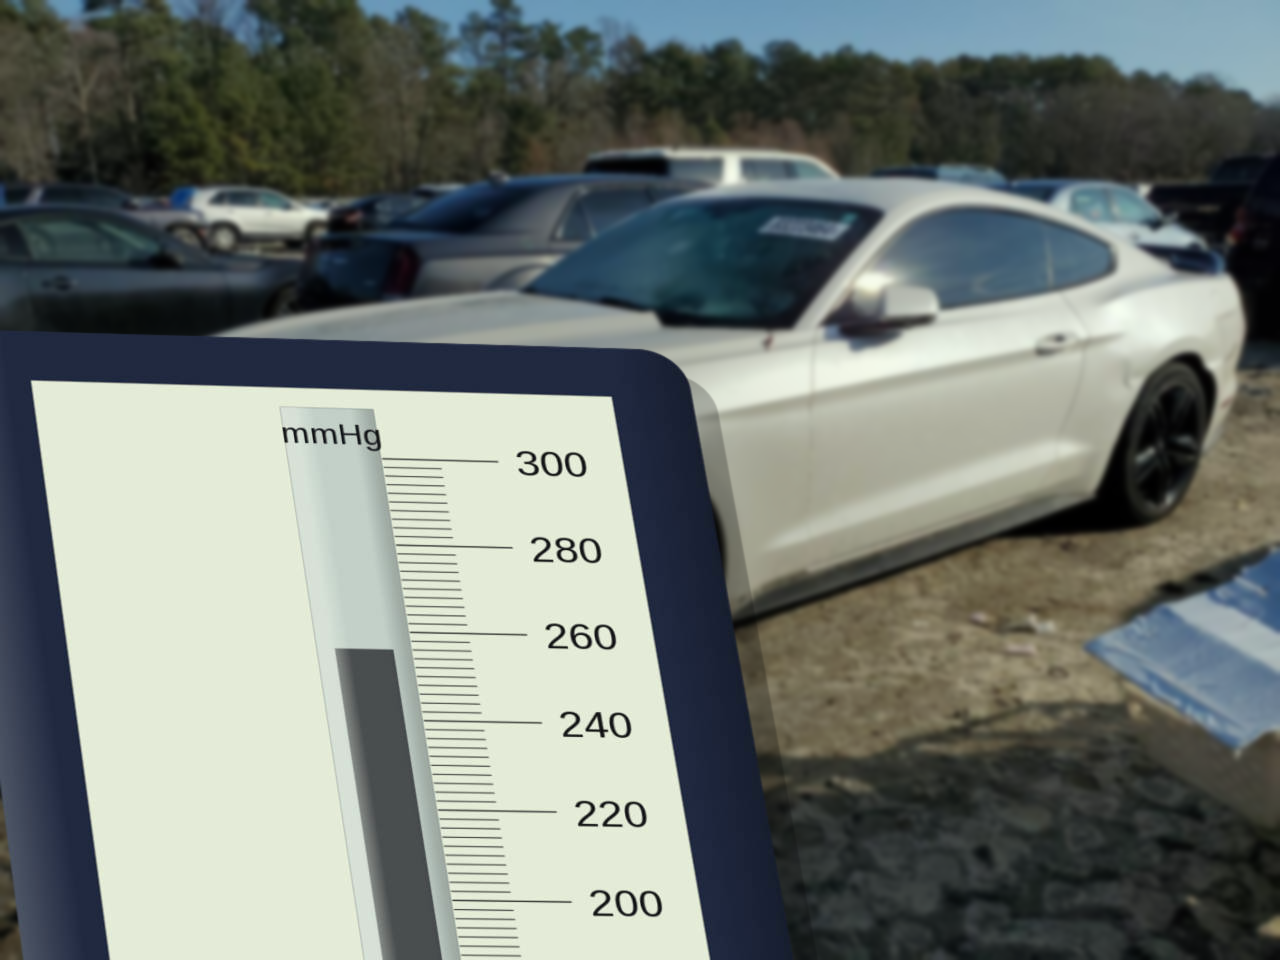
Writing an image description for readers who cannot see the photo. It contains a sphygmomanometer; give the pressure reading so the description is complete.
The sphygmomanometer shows 256 mmHg
